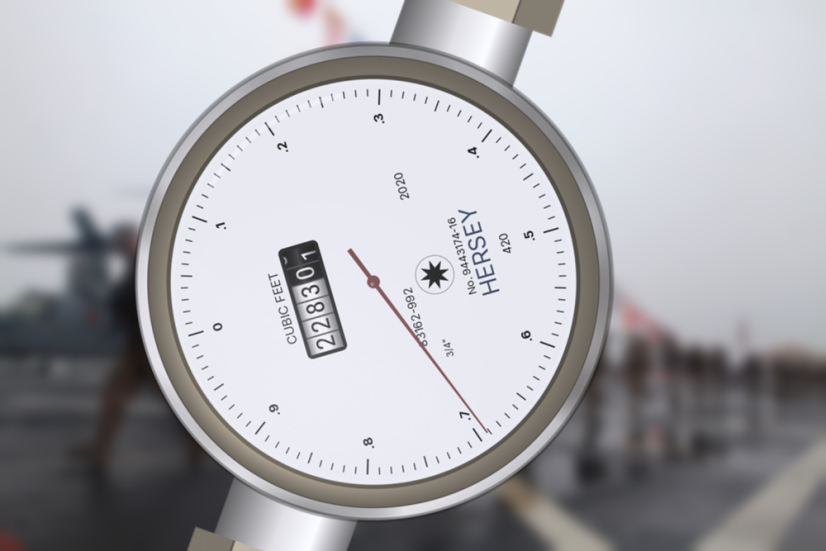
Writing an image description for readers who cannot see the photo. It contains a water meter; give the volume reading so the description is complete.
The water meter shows 228300.69 ft³
